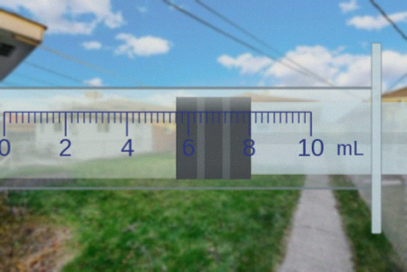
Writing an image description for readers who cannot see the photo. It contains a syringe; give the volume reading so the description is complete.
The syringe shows 5.6 mL
